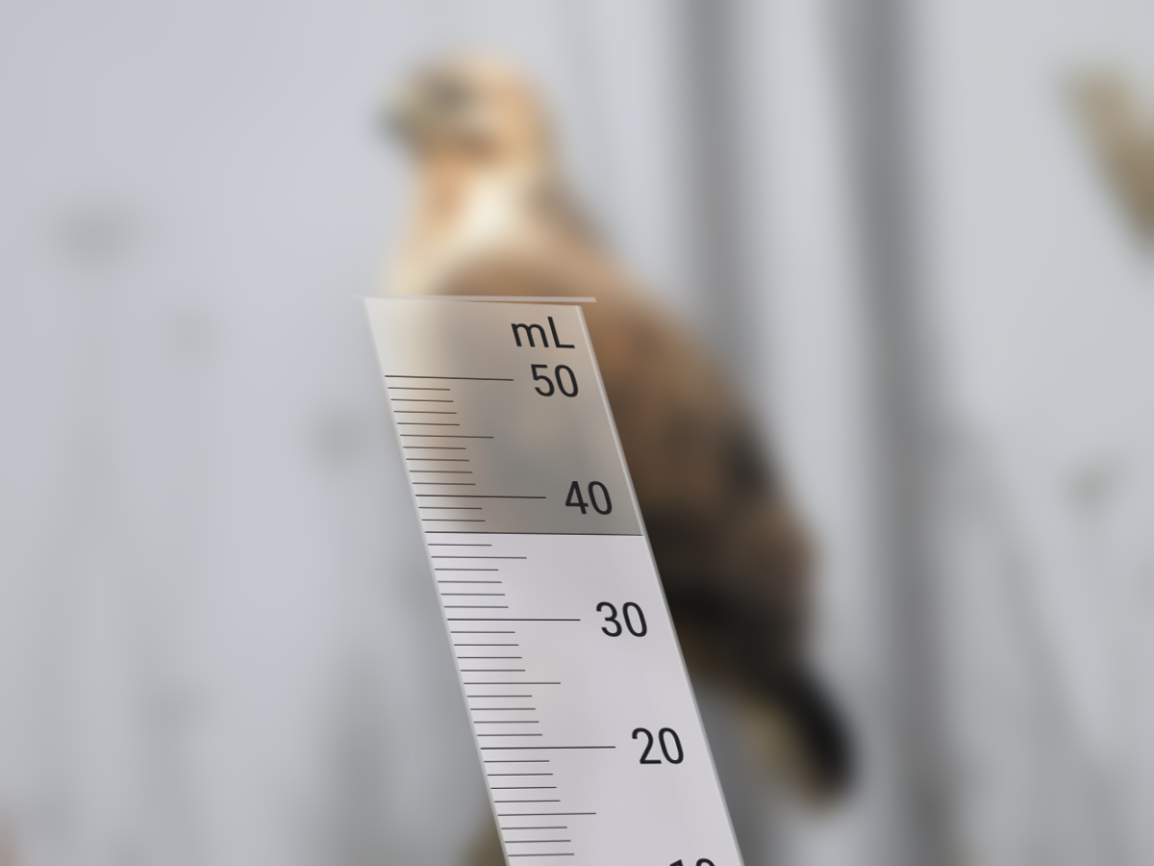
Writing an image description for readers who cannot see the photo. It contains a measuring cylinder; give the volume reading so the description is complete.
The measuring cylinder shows 37 mL
